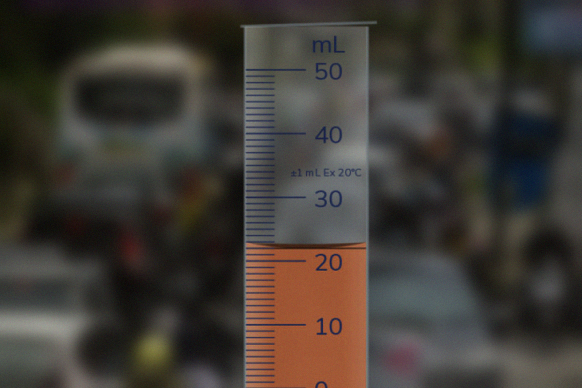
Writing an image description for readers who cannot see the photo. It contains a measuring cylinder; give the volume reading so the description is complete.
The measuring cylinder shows 22 mL
